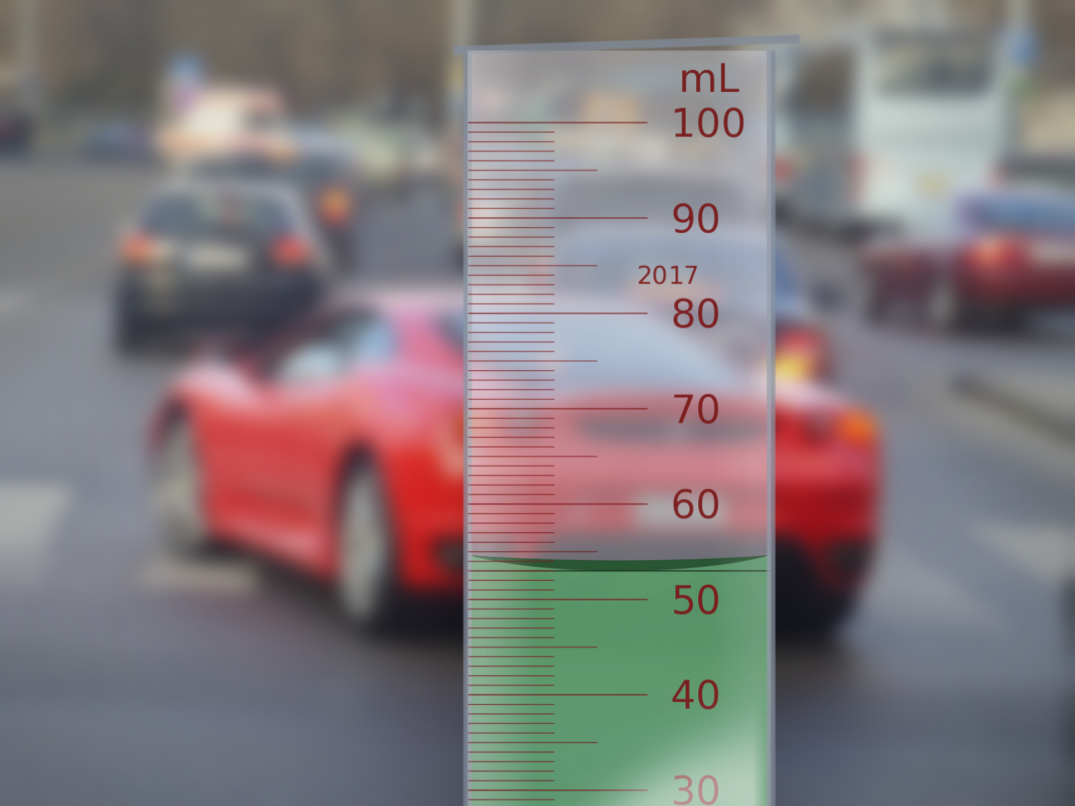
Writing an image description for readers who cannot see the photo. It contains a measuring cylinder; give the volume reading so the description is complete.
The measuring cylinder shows 53 mL
